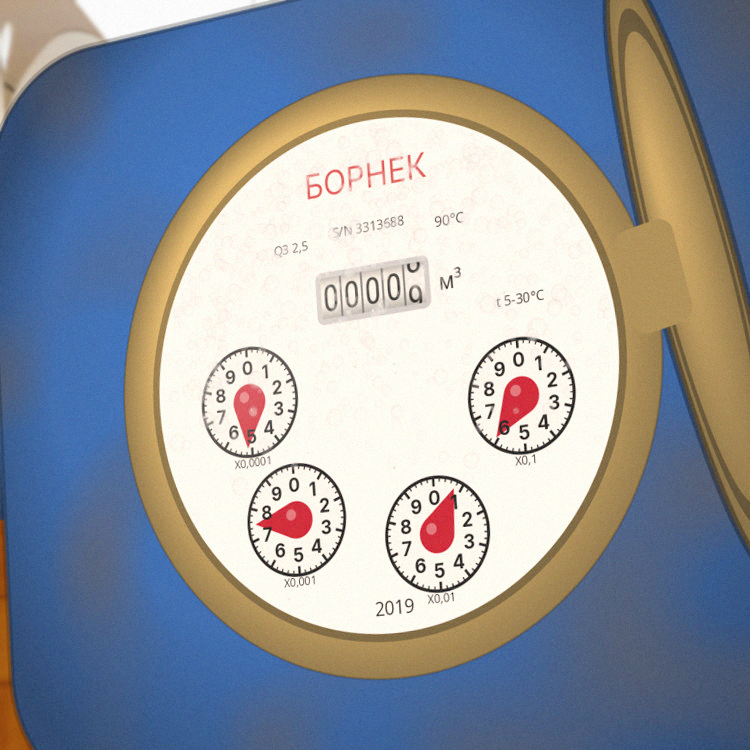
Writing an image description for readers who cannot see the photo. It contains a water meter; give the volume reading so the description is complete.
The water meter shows 8.6075 m³
